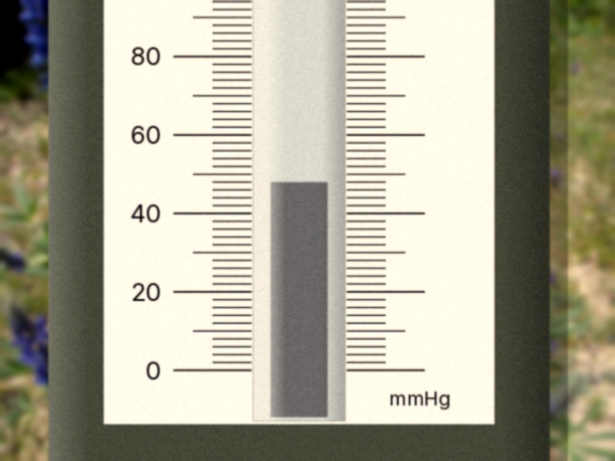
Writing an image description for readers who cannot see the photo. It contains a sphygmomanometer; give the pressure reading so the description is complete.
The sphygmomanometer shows 48 mmHg
